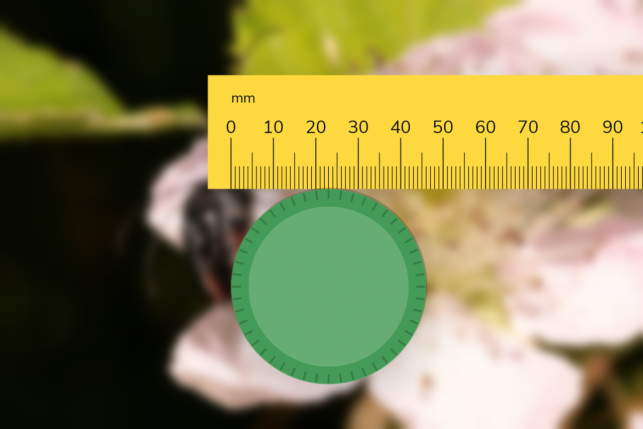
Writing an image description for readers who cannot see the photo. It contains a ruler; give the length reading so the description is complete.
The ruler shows 46 mm
